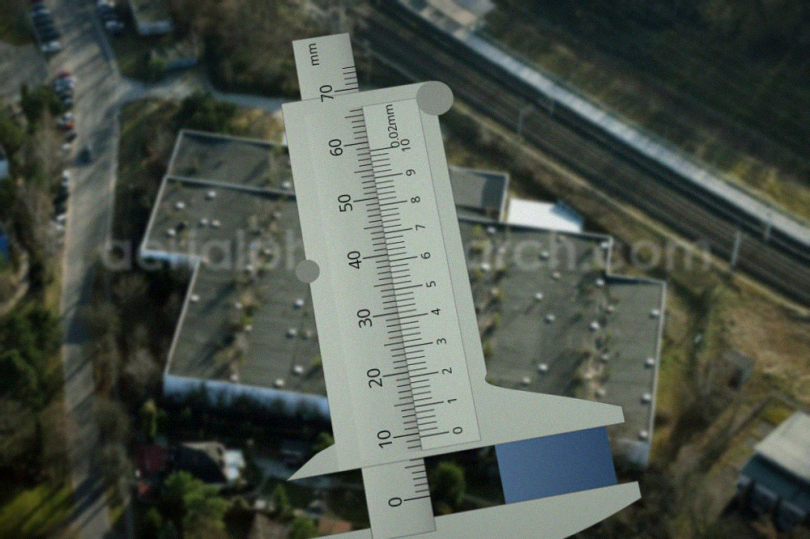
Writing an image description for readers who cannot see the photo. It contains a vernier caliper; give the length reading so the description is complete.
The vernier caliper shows 9.4 mm
